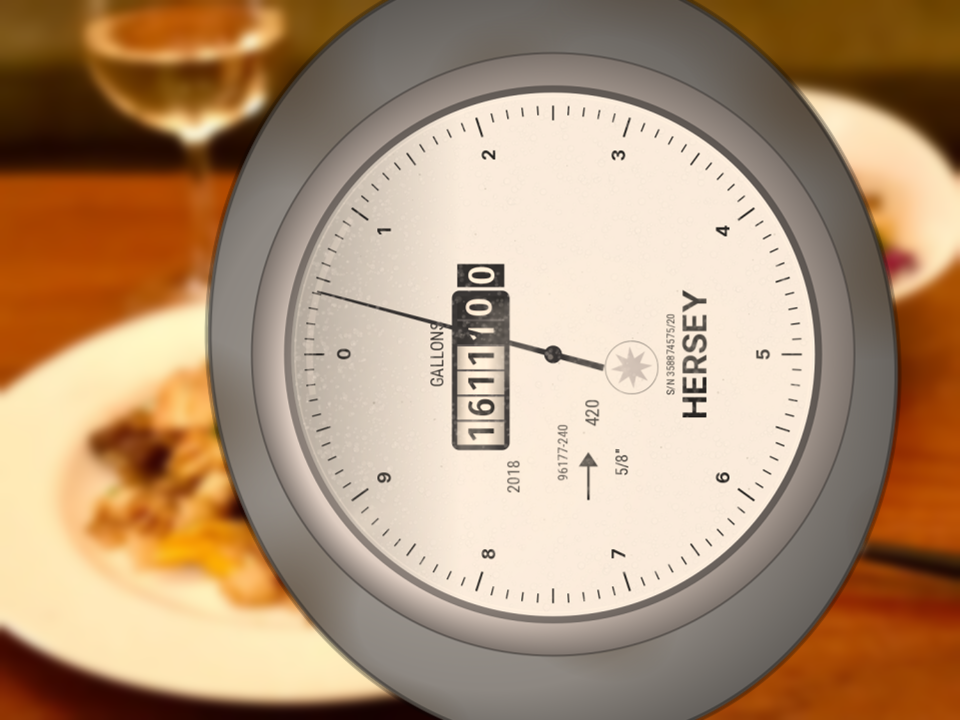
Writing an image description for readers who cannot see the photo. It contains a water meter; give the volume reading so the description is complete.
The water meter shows 1611100.4 gal
